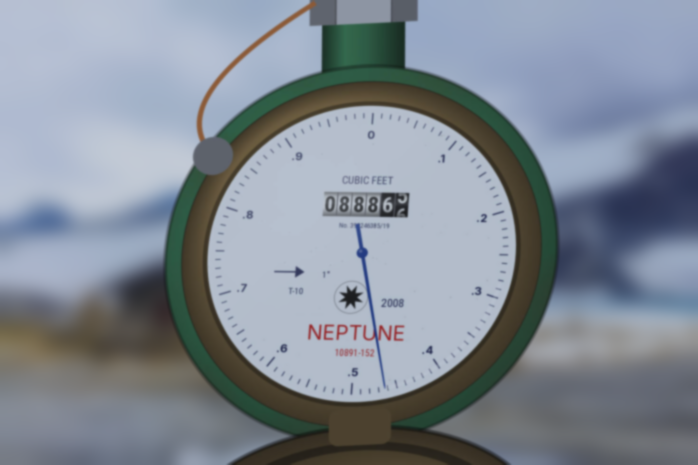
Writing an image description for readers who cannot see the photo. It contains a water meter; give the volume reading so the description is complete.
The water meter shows 88865.46 ft³
